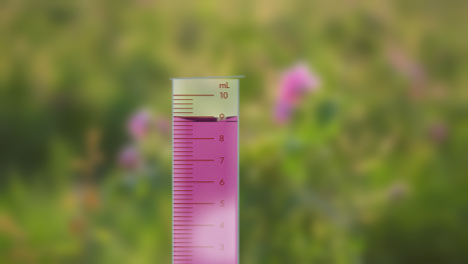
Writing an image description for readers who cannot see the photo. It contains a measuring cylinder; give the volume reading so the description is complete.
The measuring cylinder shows 8.8 mL
